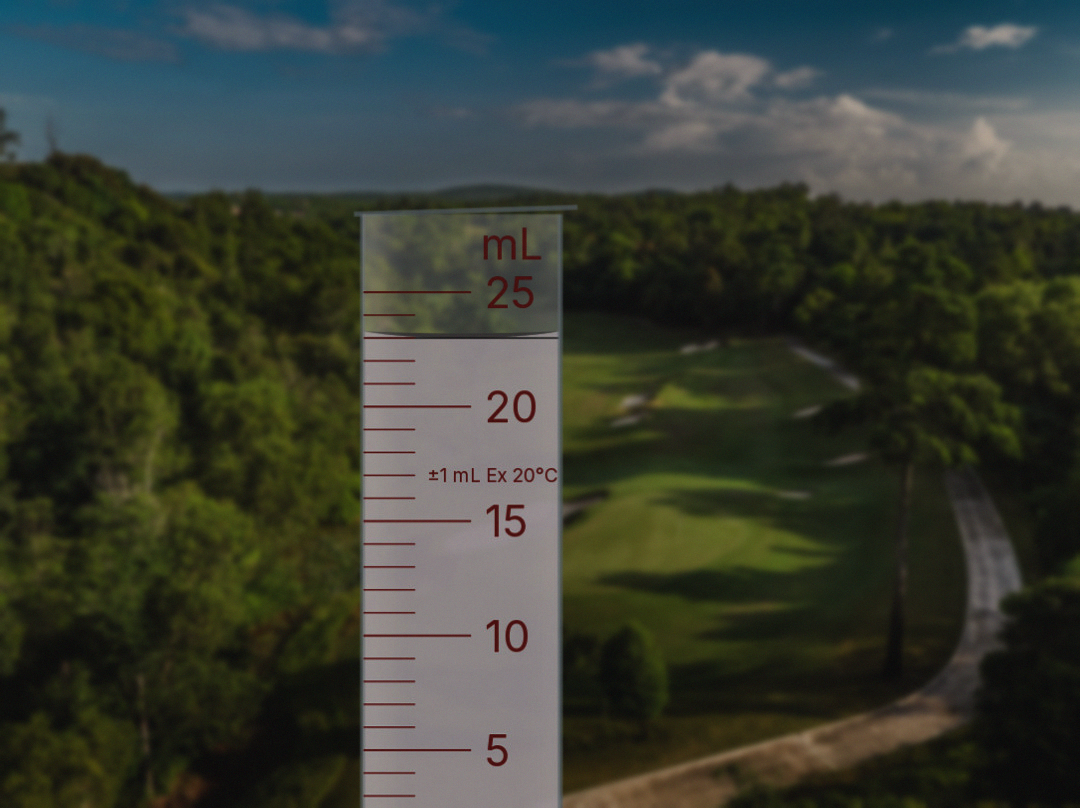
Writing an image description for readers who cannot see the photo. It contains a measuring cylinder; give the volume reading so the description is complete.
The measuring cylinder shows 23 mL
